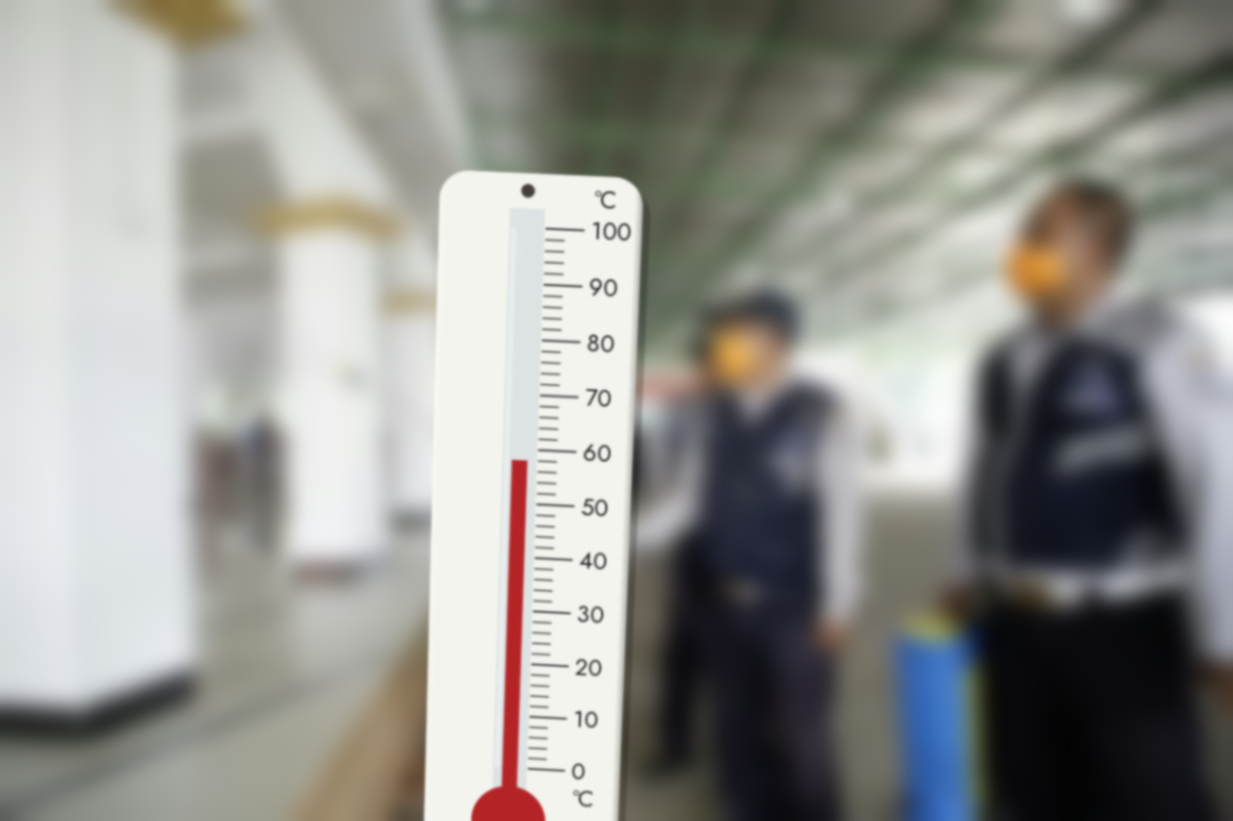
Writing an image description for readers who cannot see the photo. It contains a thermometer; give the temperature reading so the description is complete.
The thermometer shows 58 °C
